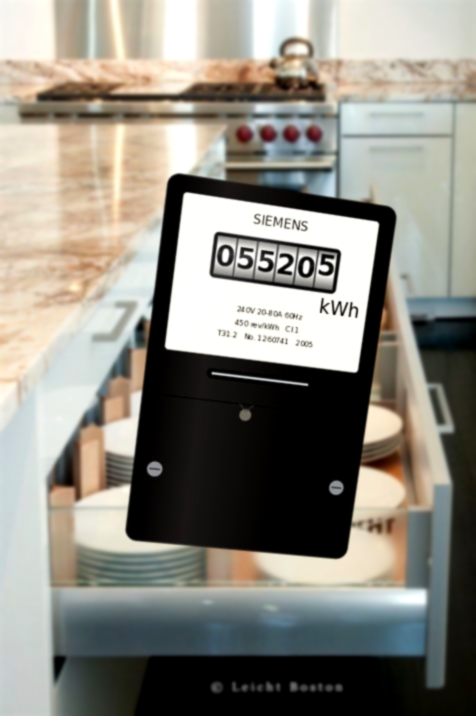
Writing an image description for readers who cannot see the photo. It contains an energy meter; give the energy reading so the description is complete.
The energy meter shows 55205 kWh
